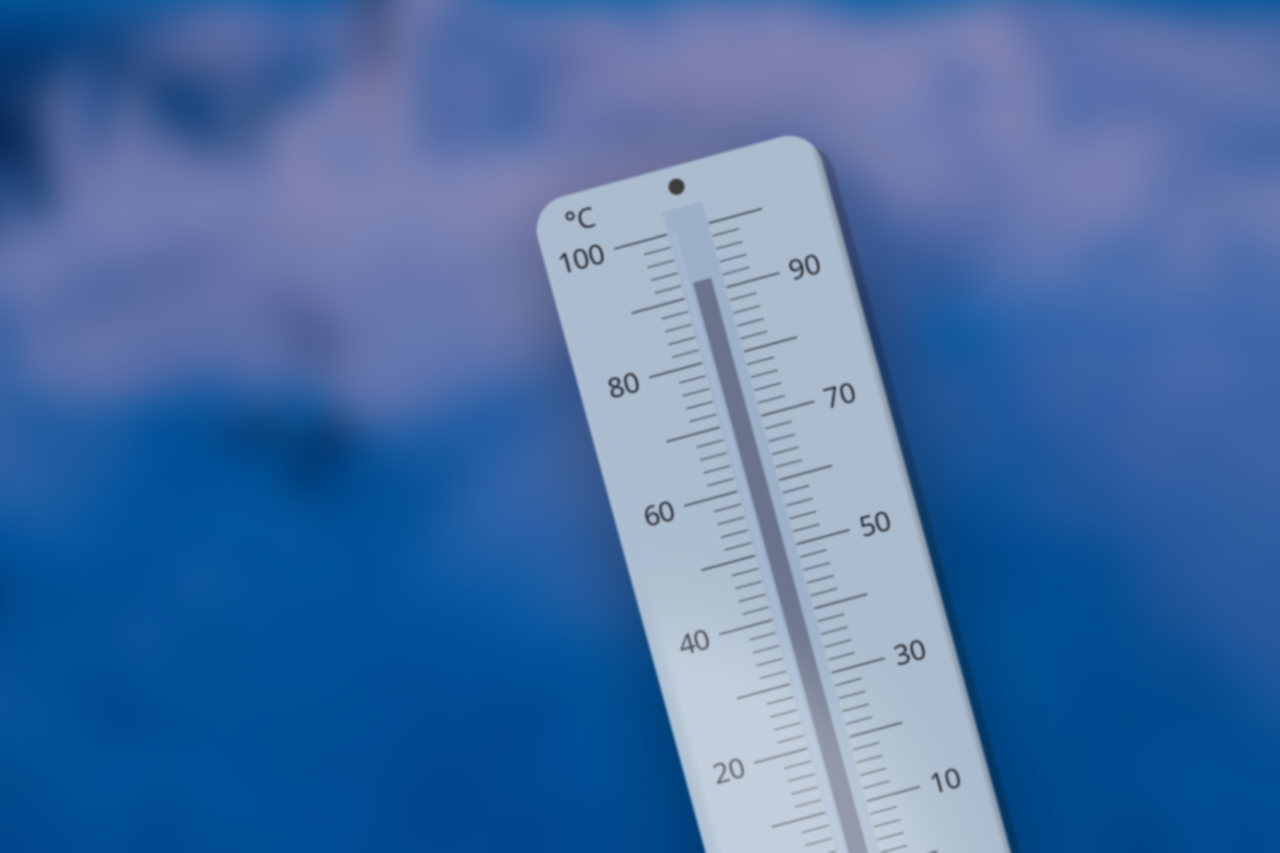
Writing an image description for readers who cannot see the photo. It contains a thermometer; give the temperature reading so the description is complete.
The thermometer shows 92 °C
